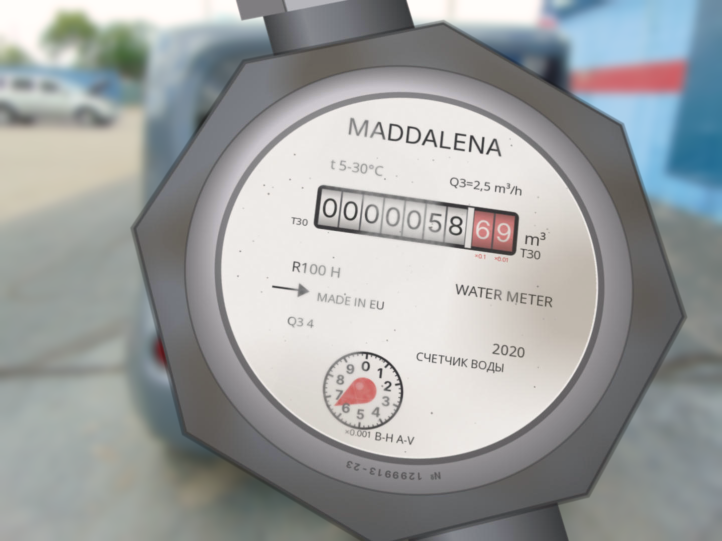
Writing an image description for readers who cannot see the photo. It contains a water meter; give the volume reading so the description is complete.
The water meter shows 58.696 m³
